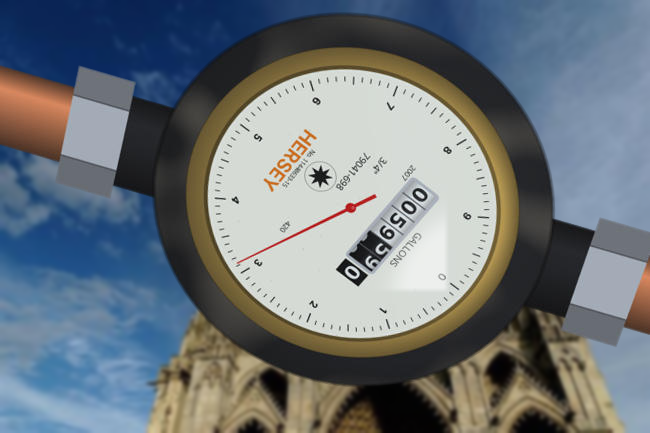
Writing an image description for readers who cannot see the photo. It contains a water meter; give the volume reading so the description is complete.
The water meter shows 59593.1 gal
